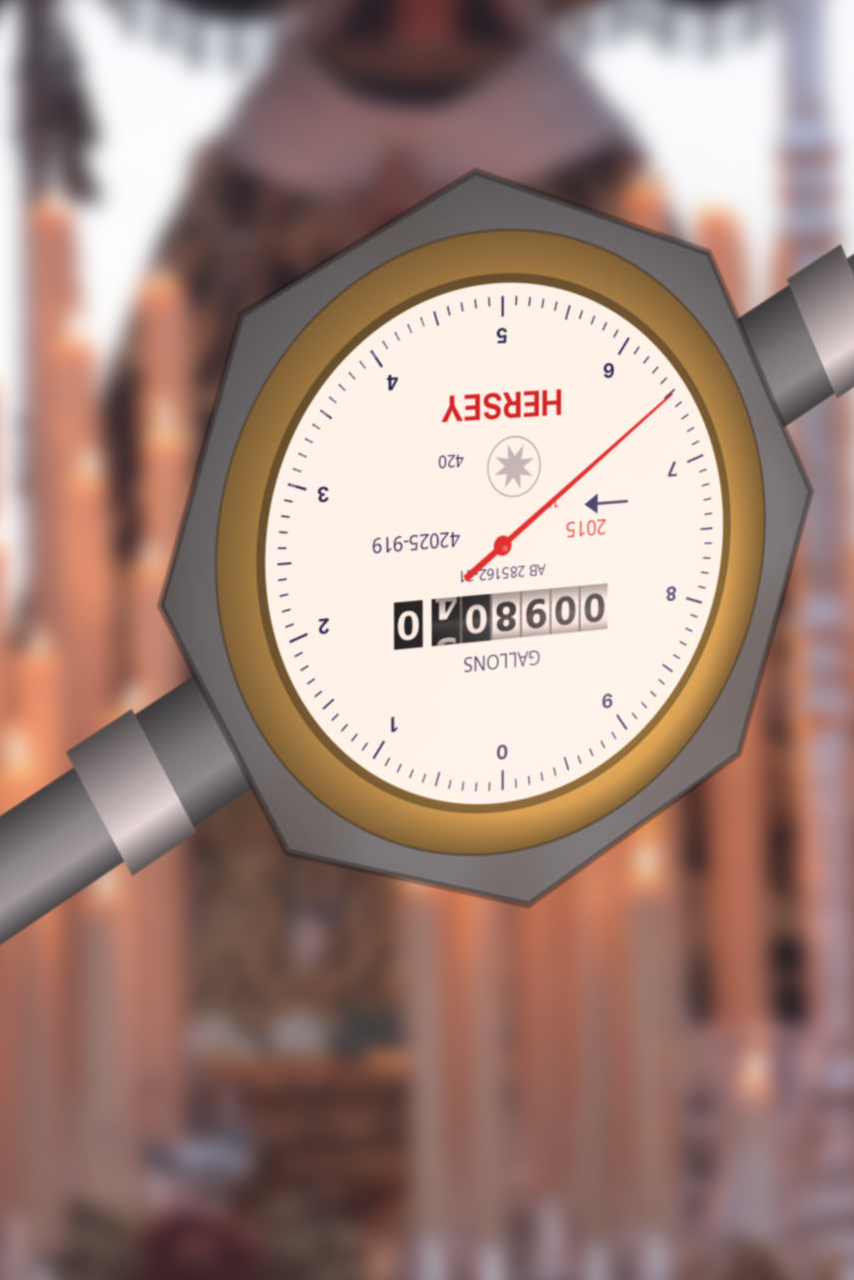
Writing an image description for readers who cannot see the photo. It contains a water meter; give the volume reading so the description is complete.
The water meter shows 98036.5 gal
